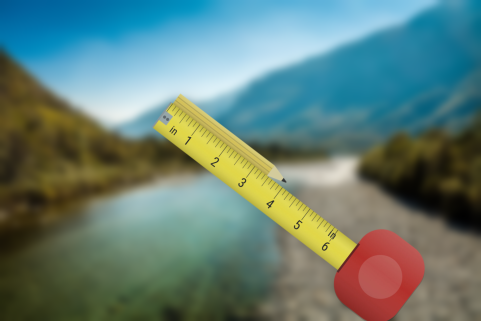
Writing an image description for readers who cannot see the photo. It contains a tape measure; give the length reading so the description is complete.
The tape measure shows 4 in
